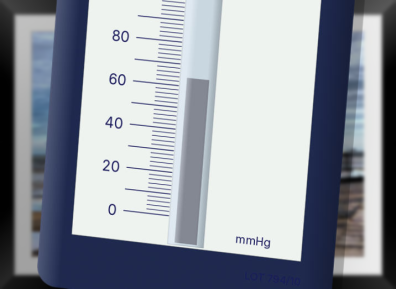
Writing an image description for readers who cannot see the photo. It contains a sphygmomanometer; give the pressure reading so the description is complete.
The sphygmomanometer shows 64 mmHg
